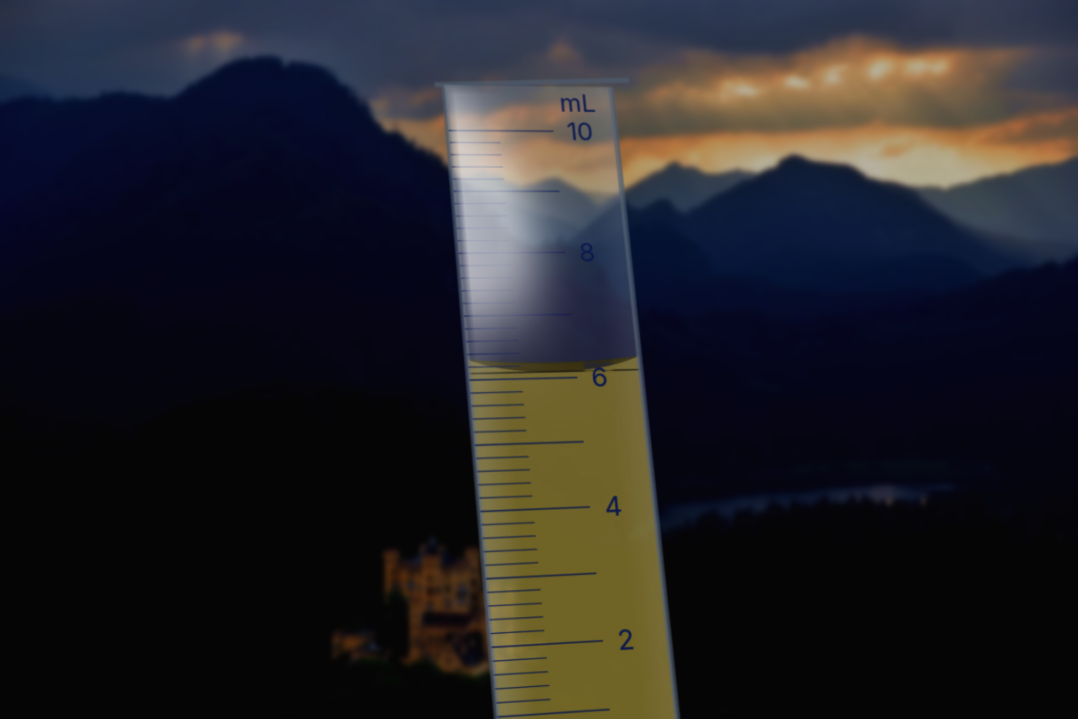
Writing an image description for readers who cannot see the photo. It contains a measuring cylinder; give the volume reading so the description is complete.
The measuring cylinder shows 6.1 mL
